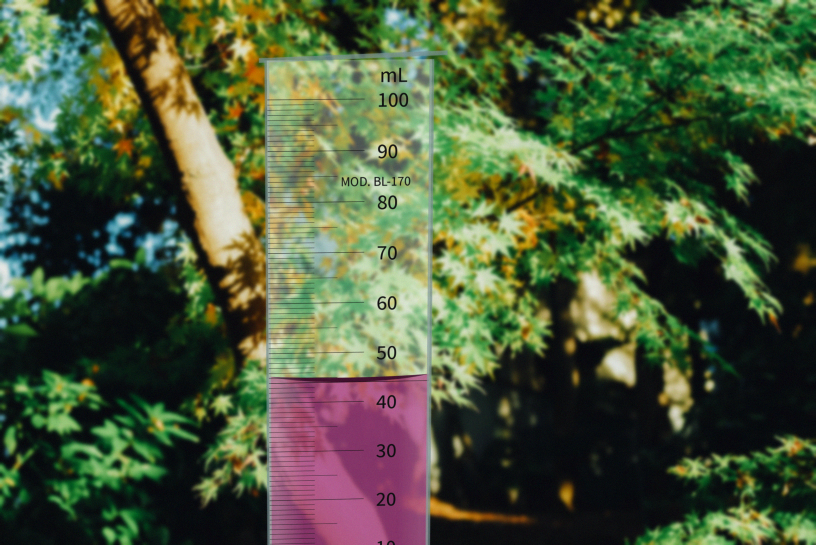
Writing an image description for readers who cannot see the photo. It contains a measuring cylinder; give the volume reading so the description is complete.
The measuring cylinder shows 44 mL
